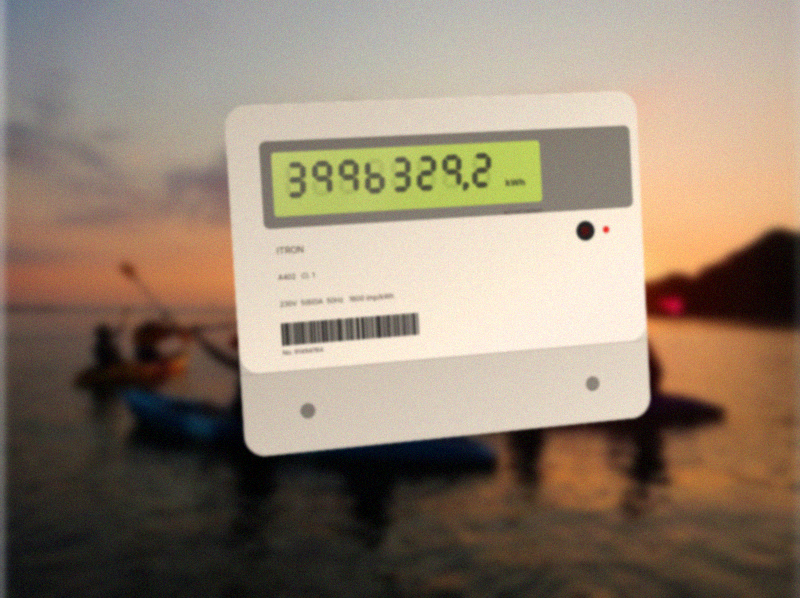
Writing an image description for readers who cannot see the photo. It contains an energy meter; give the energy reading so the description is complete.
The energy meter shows 3996329.2 kWh
